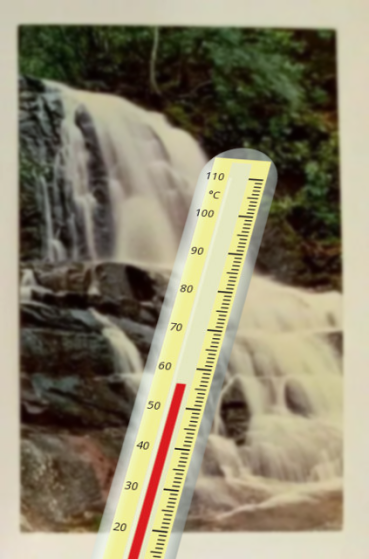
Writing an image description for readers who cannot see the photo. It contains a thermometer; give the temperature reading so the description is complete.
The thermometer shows 56 °C
